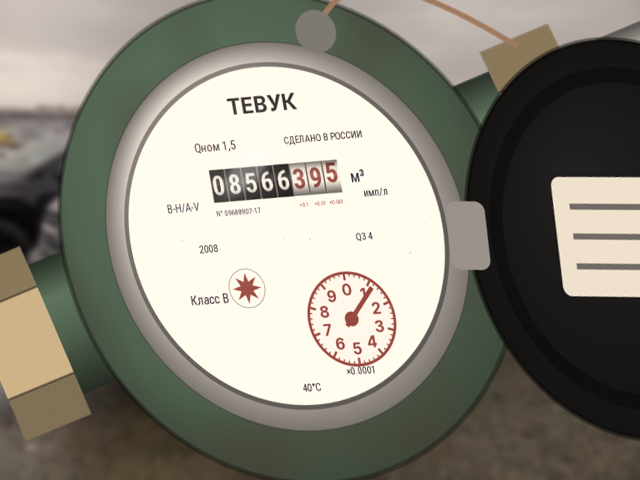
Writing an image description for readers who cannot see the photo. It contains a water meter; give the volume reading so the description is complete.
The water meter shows 8566.3951 m³
